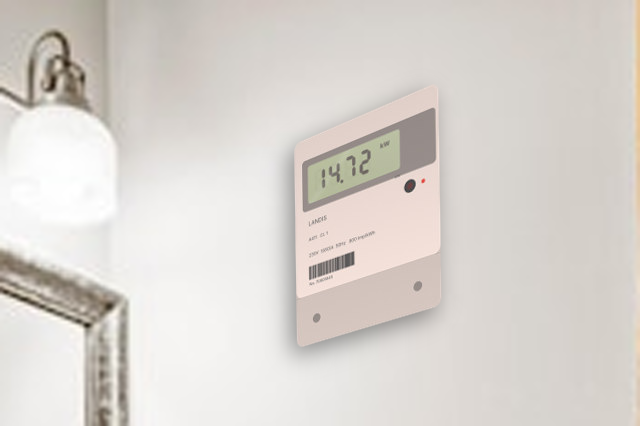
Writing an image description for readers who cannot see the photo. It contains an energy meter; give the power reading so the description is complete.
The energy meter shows 14.72 kW
